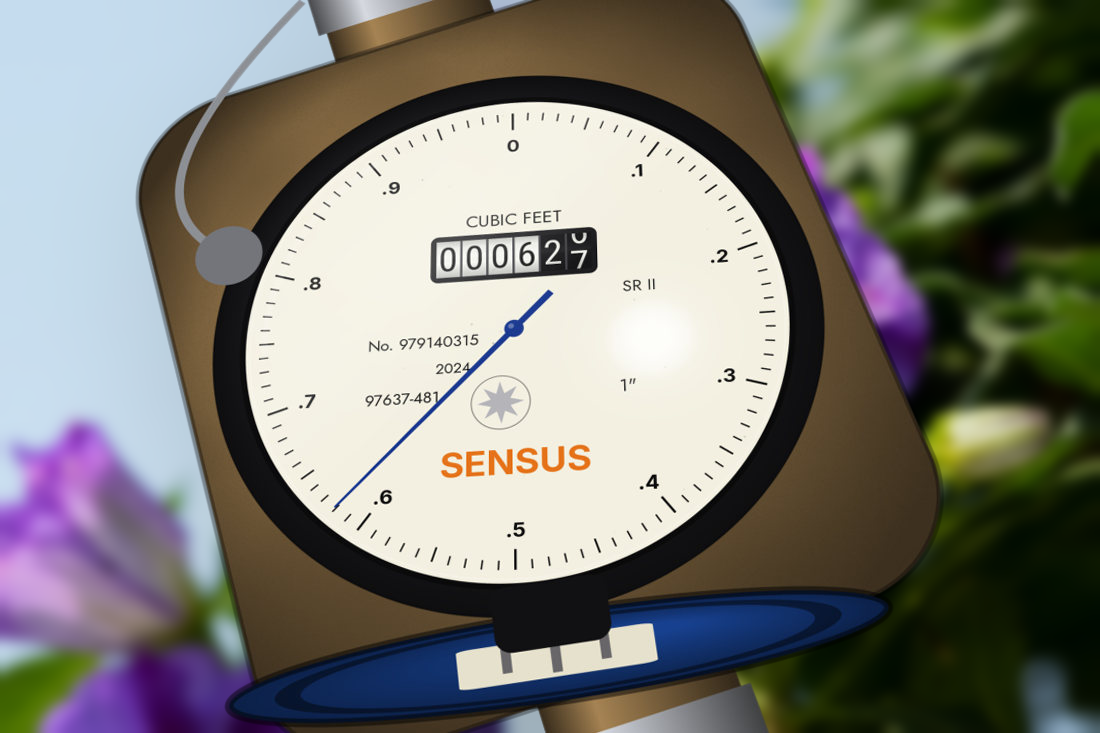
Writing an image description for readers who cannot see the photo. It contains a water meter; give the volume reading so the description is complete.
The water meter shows 626.62 ft³
